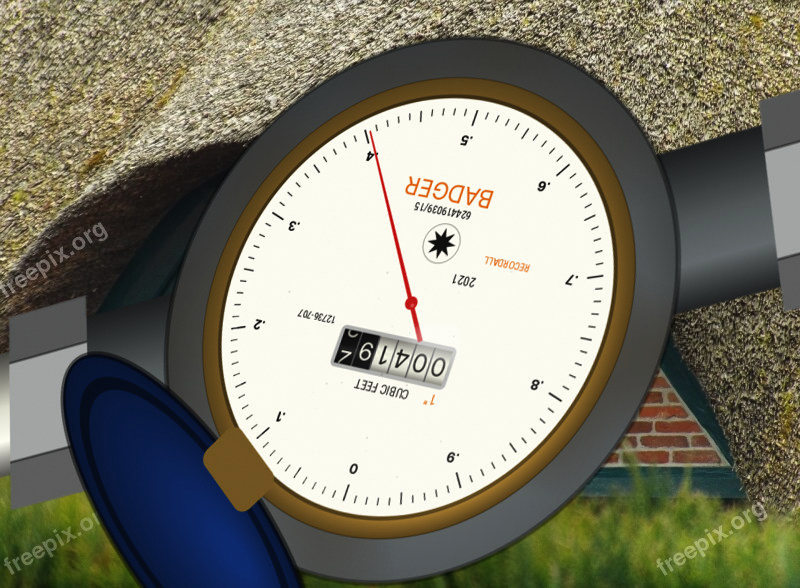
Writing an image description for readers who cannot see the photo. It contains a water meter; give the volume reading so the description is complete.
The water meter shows 4192.40 ft³
